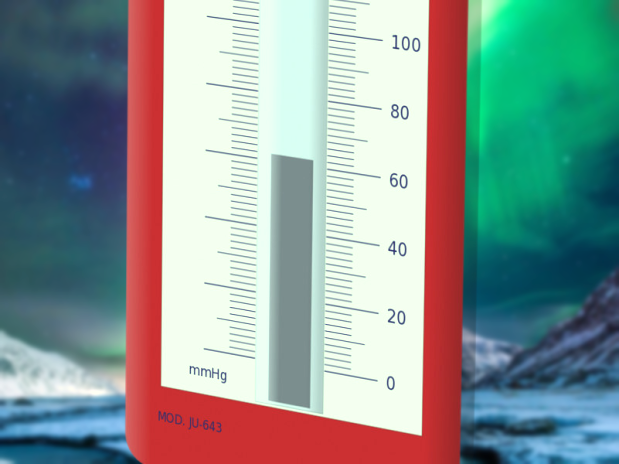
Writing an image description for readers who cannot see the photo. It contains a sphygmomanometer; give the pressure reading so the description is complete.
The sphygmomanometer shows 62 mmHg
